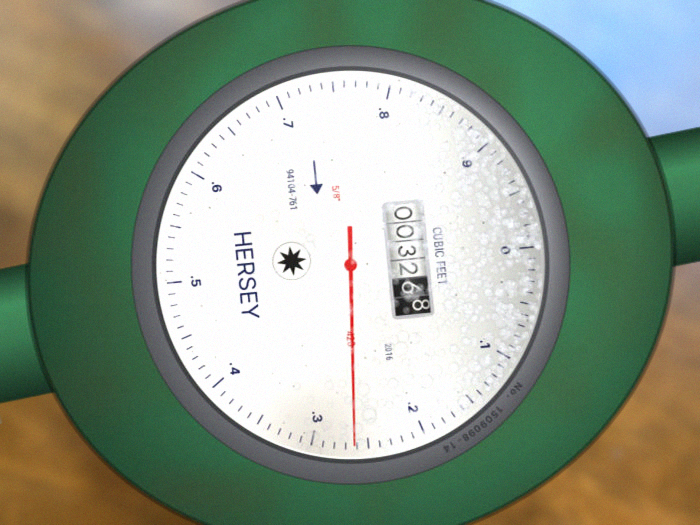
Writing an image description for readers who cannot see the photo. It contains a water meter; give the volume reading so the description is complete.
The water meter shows 3268.26 ft³
